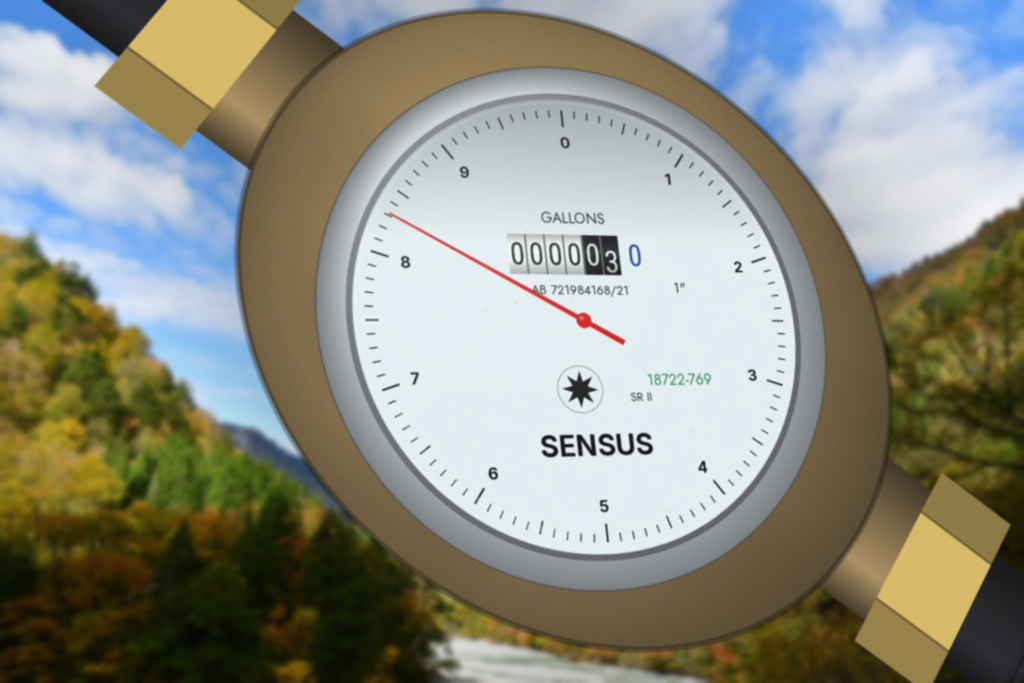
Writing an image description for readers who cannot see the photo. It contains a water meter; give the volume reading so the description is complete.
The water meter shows 28.3 gal
